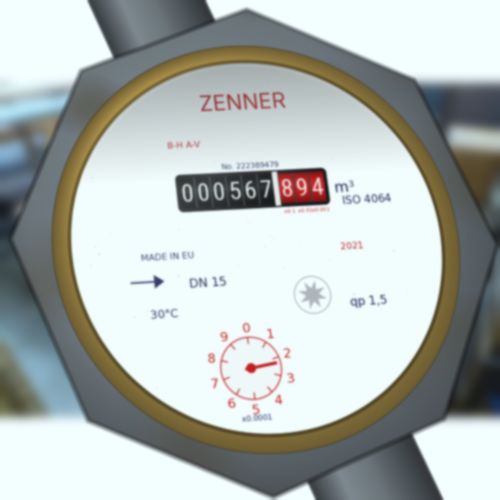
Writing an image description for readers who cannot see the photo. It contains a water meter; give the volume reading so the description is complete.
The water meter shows 567.8942 m³
